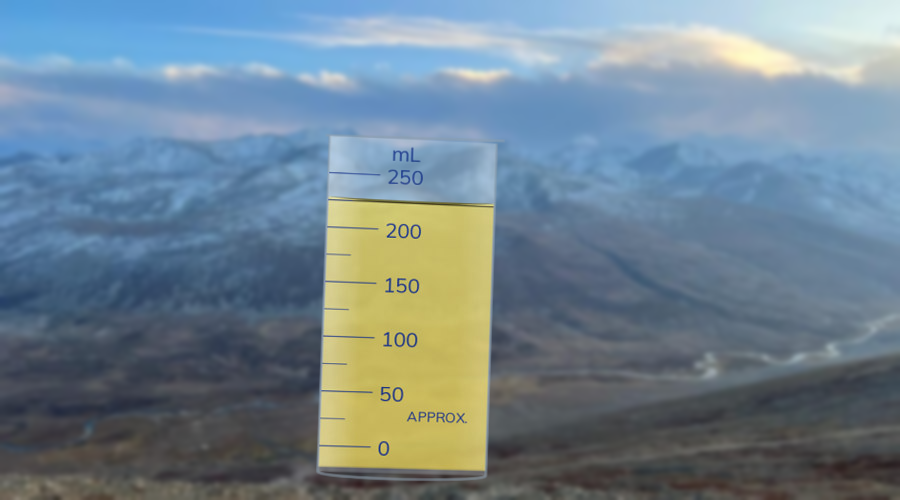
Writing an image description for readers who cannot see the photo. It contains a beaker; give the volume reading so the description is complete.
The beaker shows 225 mL
